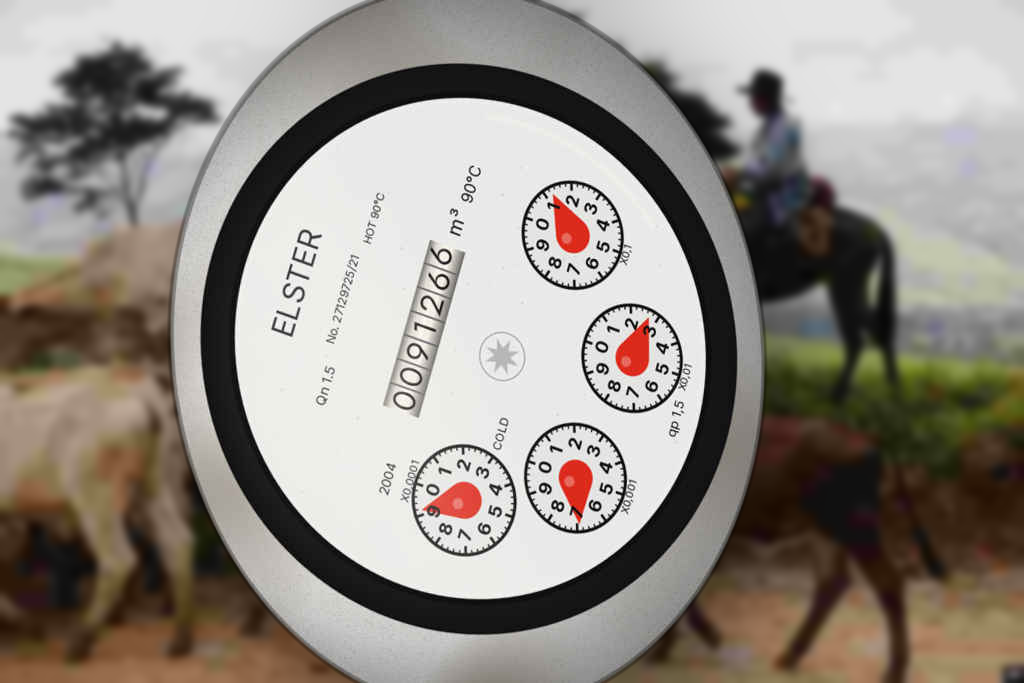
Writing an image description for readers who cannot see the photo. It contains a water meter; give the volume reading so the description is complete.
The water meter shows 91266.1269 m³
